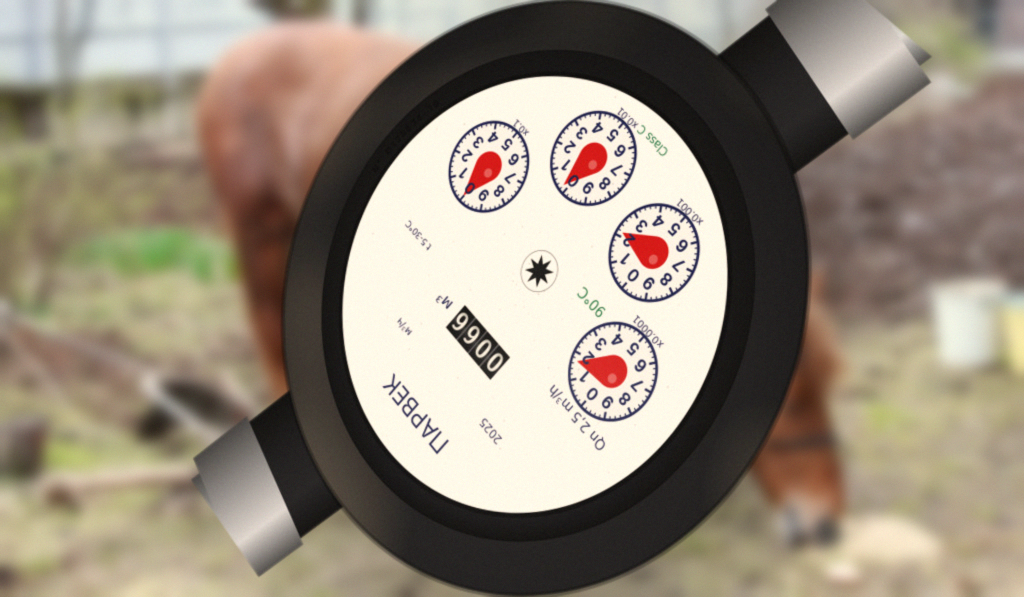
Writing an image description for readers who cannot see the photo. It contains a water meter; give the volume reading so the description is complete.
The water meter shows 66.0021 m³
